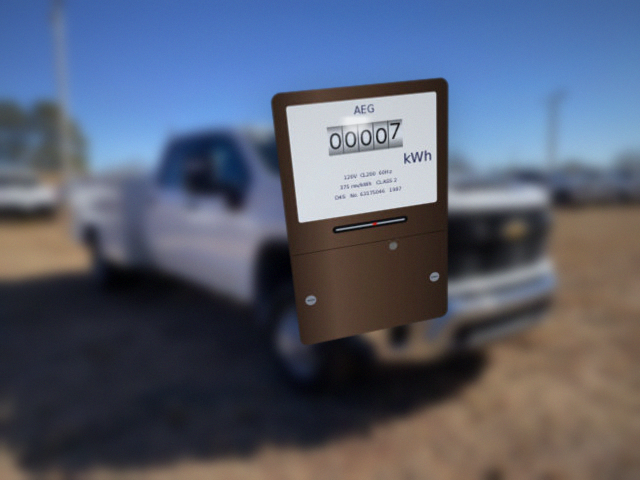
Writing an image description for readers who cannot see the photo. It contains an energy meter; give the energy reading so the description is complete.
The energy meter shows 7 kWh
